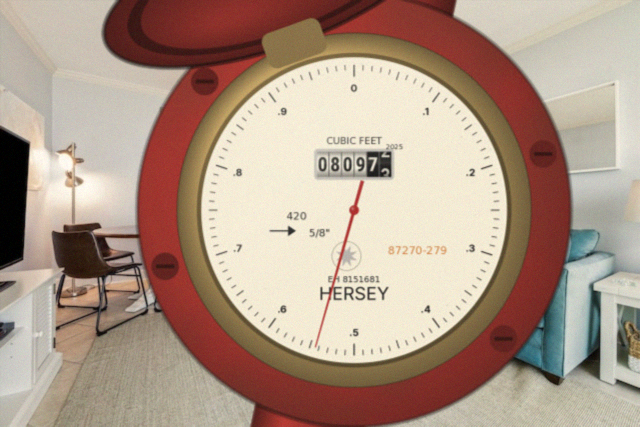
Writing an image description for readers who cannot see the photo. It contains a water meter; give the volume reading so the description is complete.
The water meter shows 80972.54 ft³
